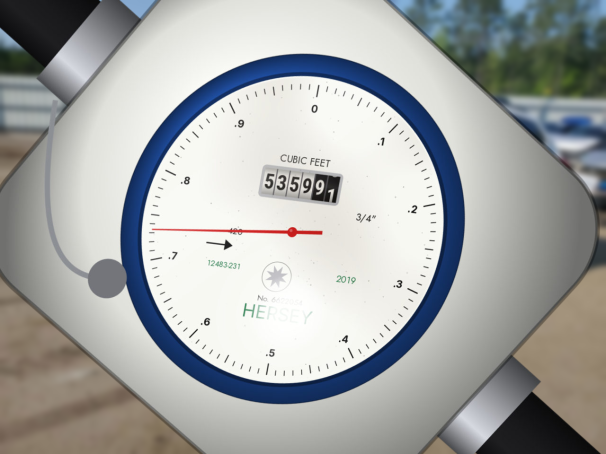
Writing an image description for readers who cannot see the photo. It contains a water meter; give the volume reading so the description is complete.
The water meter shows 535990.73 ft³
